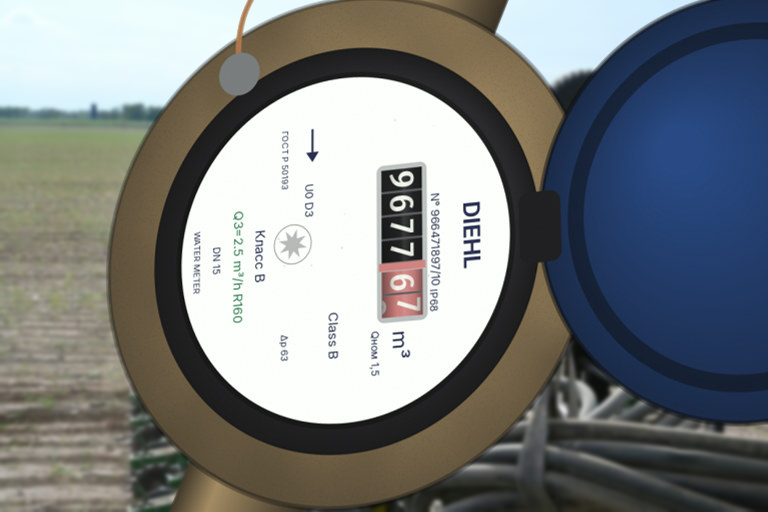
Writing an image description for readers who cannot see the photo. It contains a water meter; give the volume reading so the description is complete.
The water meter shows 9677.67 m³
